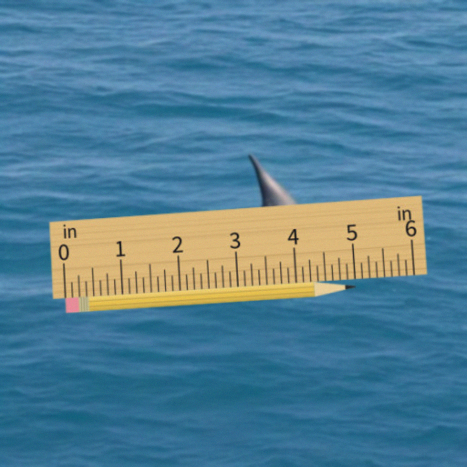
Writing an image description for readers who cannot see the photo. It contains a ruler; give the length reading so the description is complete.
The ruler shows 5 in
